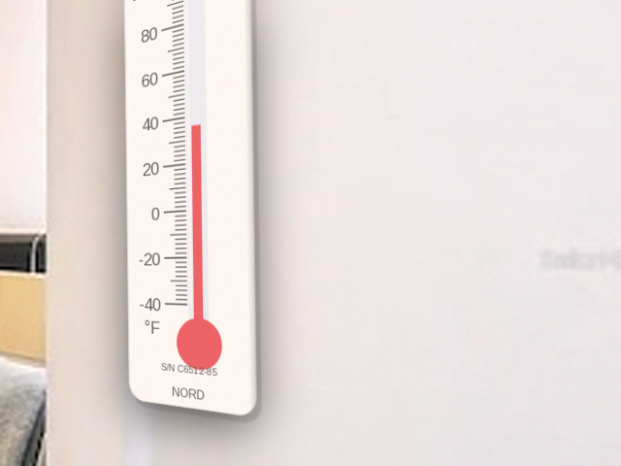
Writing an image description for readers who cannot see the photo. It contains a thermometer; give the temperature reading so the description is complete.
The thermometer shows 36 °F
